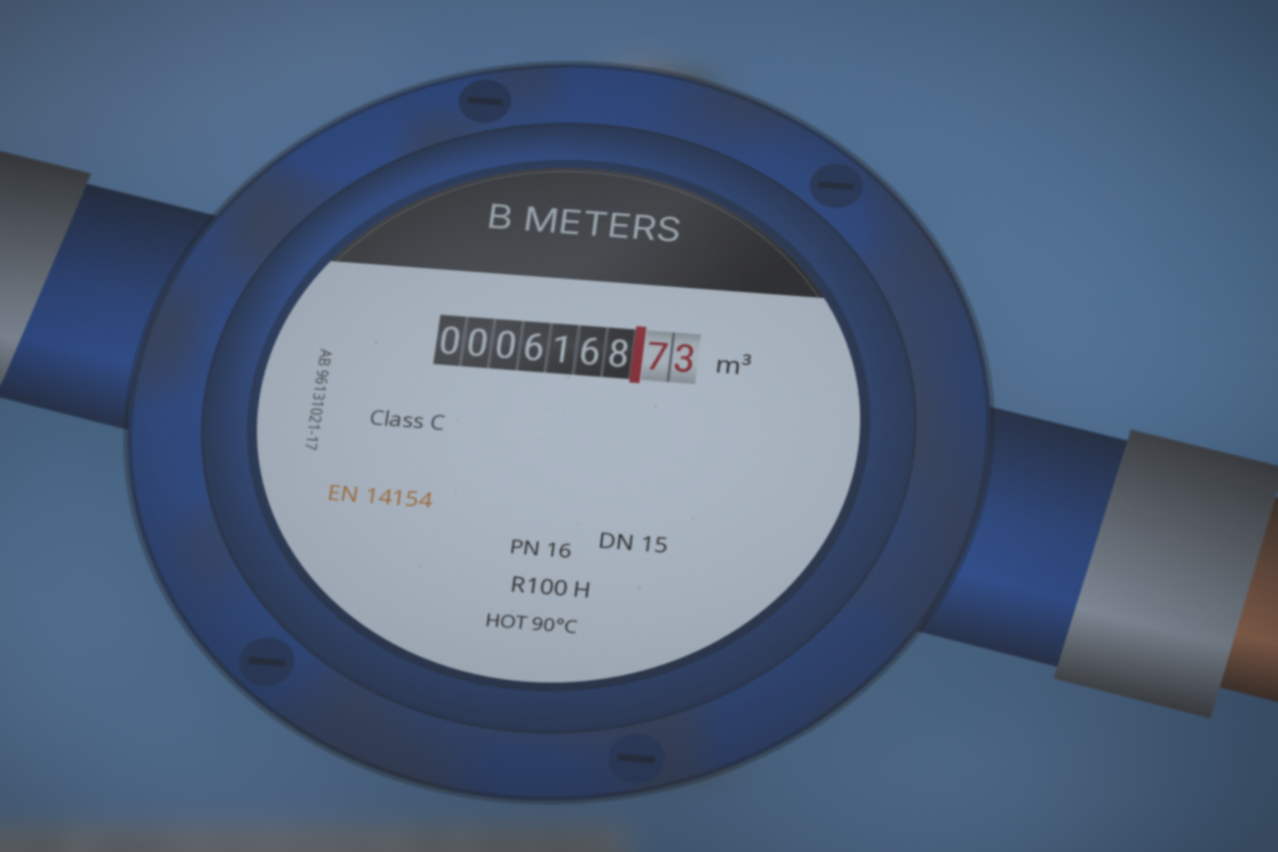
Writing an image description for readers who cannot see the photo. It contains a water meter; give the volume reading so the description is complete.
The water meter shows 6168.73 m³
